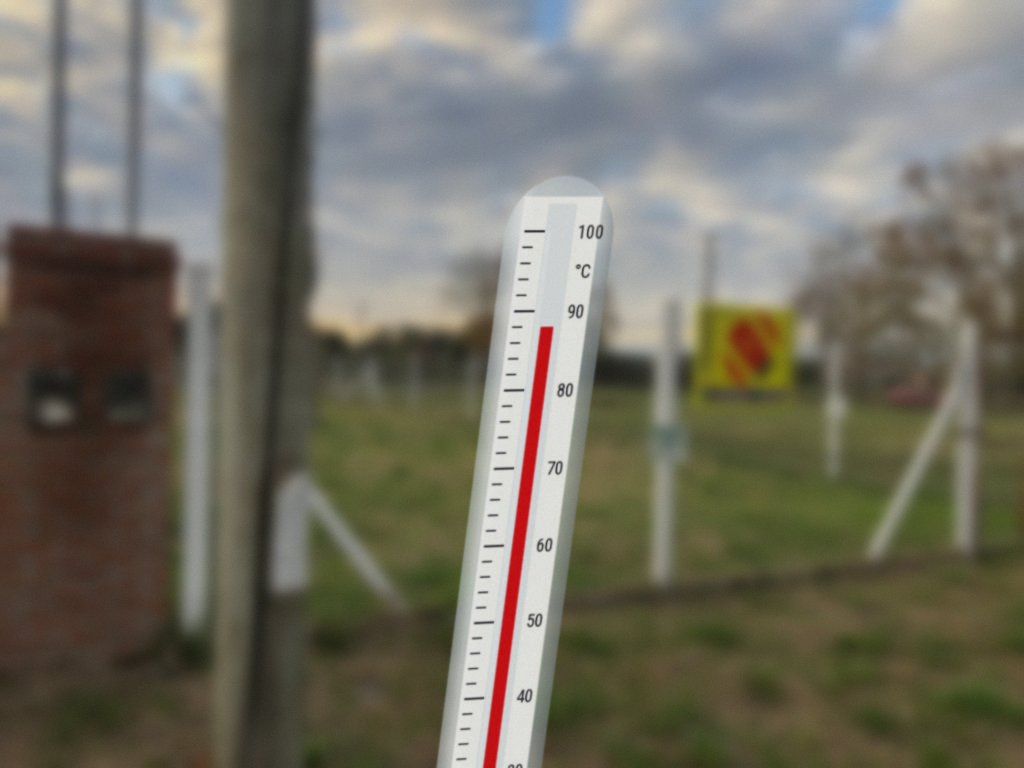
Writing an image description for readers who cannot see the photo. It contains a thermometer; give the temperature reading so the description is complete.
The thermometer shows 88 °C
